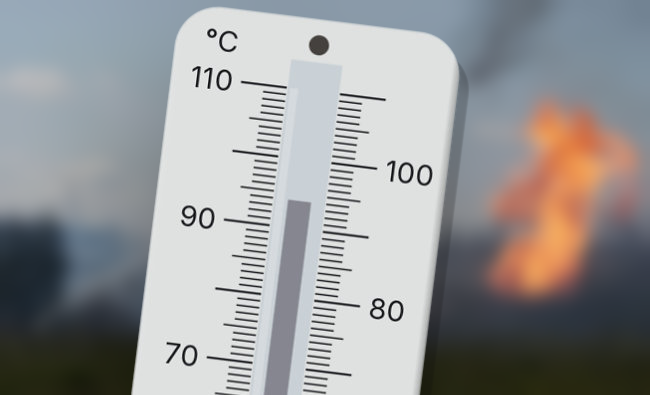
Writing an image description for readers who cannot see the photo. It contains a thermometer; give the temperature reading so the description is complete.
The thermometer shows 94 °C
